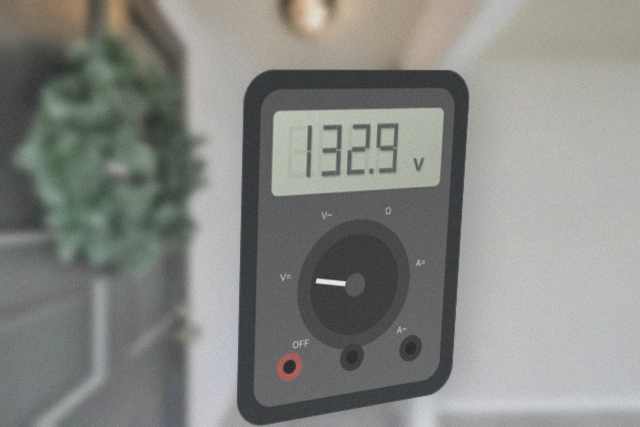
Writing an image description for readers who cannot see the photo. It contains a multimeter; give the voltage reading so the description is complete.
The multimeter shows 132.9 V
